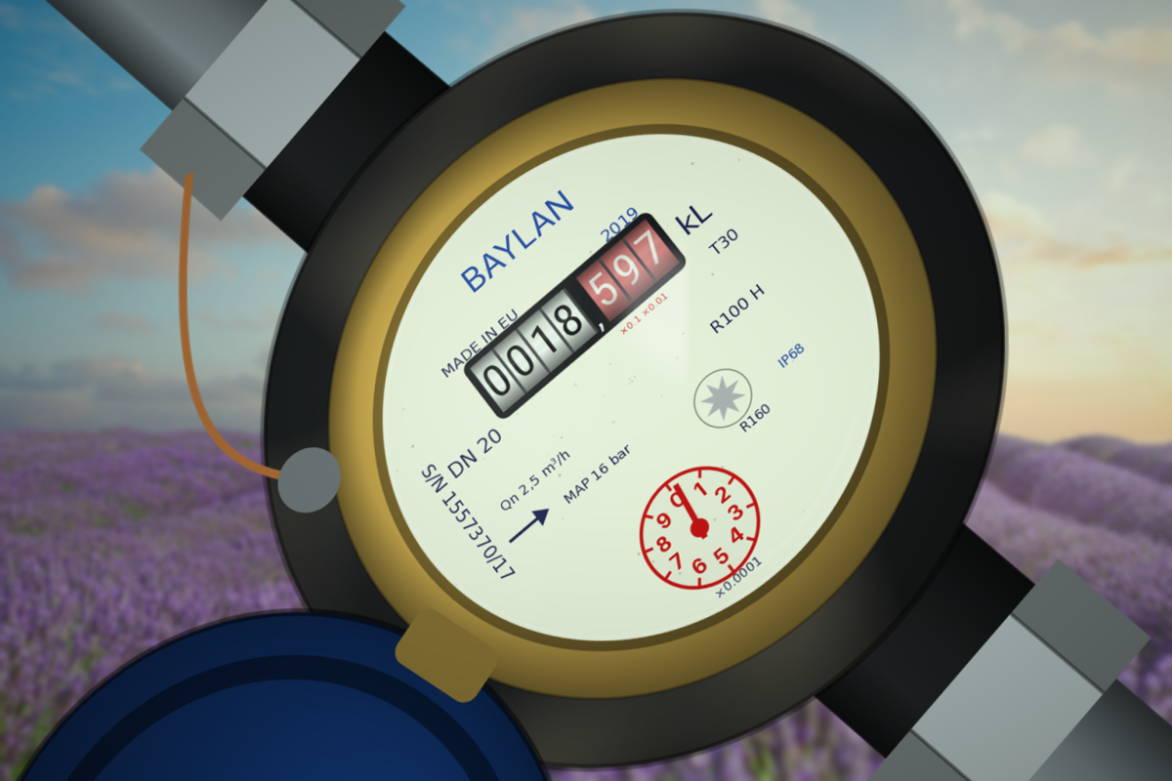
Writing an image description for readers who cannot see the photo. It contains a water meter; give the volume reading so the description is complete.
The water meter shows 18.5970 kL
